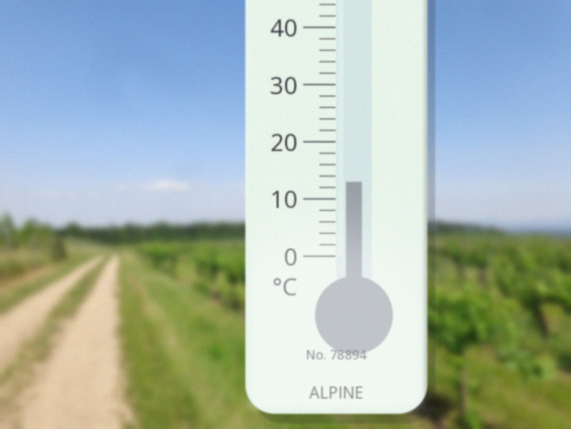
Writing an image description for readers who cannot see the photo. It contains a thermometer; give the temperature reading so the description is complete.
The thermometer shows 13 °C
